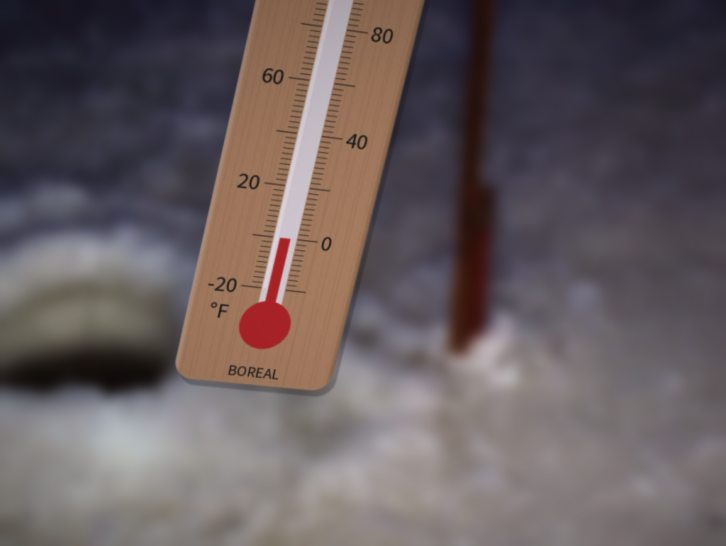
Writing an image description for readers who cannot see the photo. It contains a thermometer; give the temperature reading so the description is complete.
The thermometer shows 0 °F
